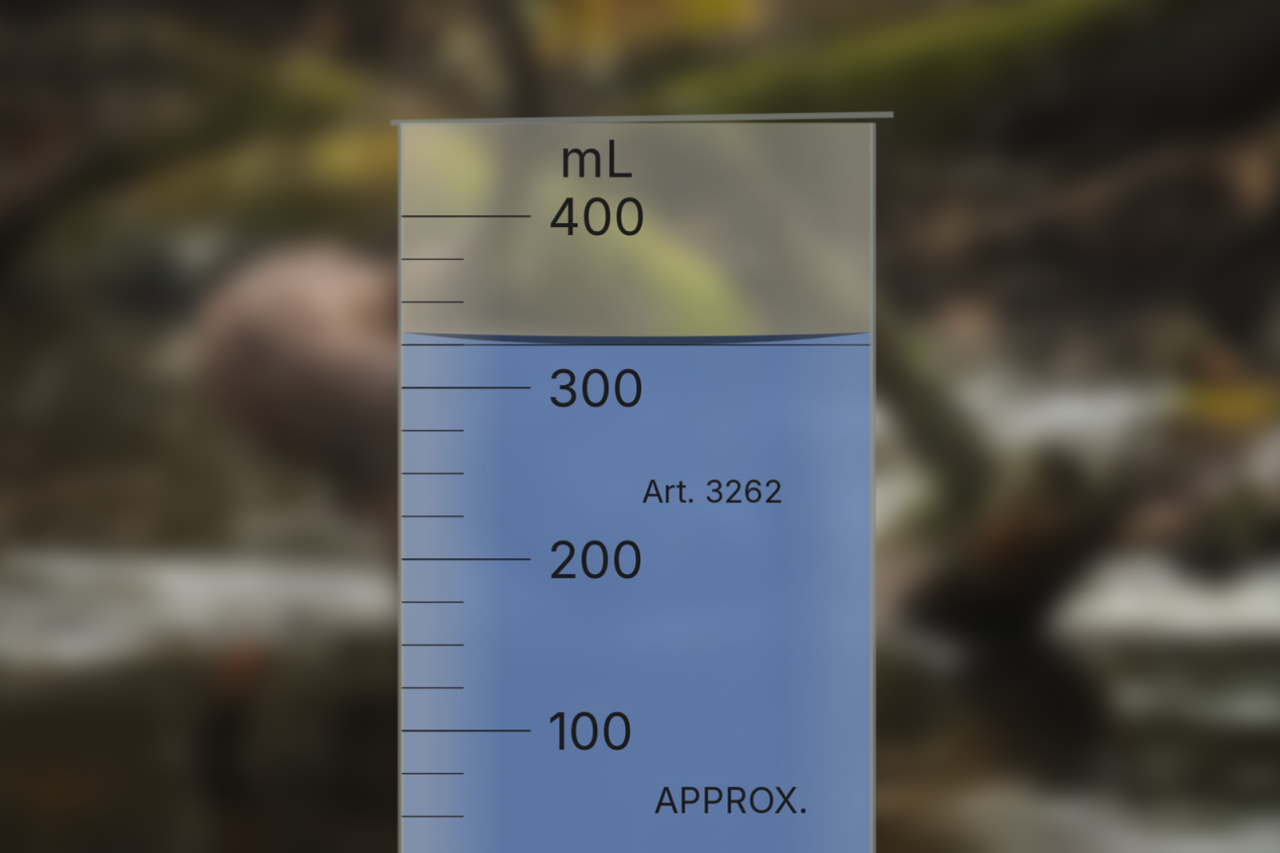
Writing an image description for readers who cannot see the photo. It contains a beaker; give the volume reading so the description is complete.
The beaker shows 325 mL
